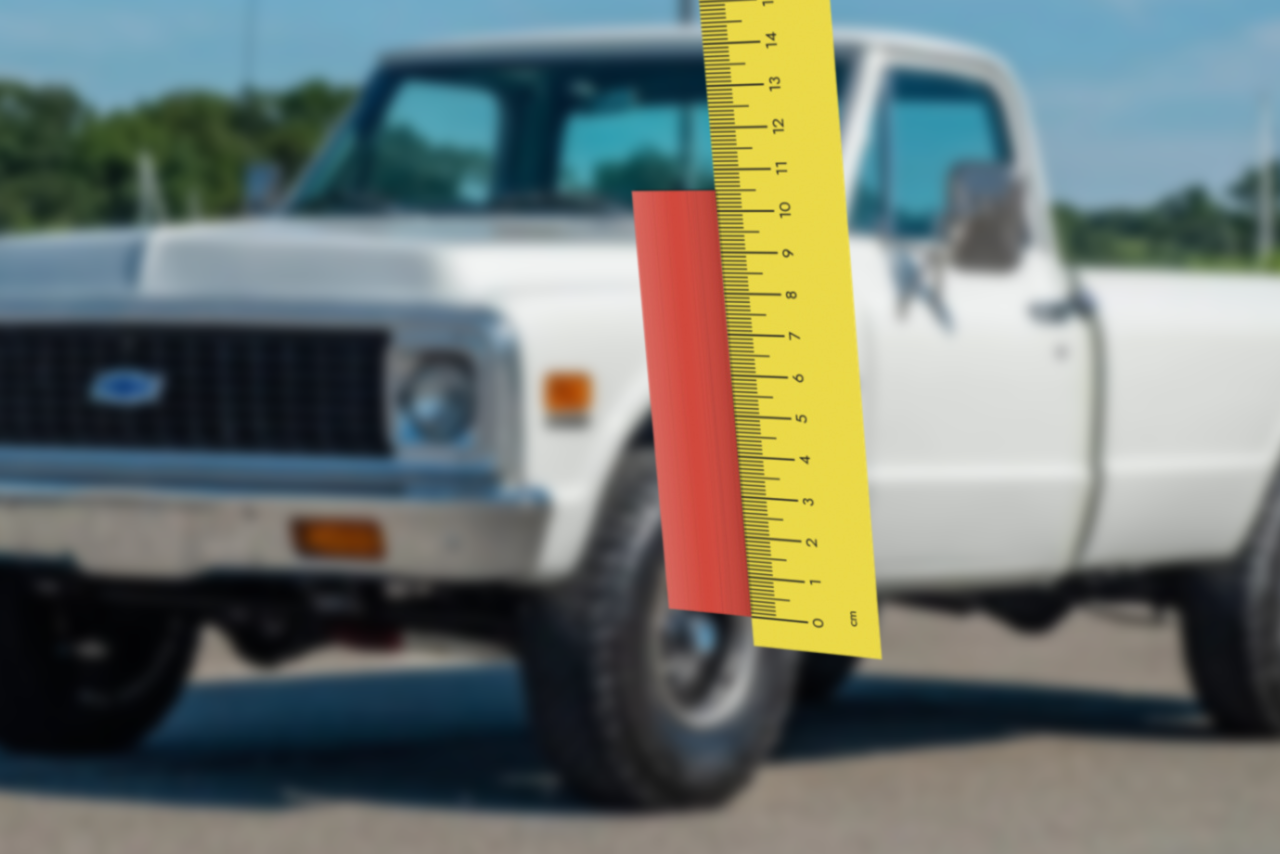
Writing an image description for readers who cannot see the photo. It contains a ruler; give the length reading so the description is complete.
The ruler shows 10.5 cm
